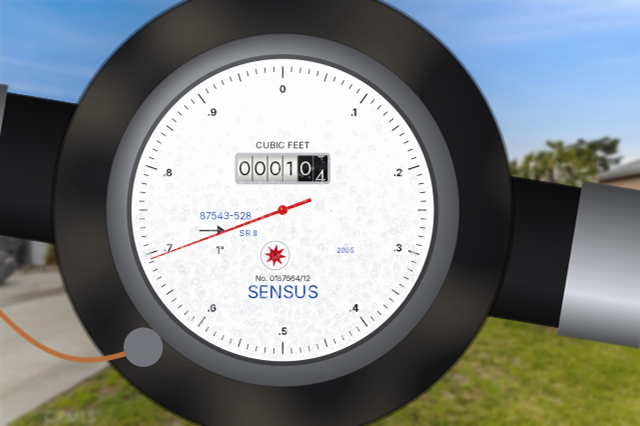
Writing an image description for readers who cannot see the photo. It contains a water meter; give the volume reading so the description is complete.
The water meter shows 103.69 ft³
